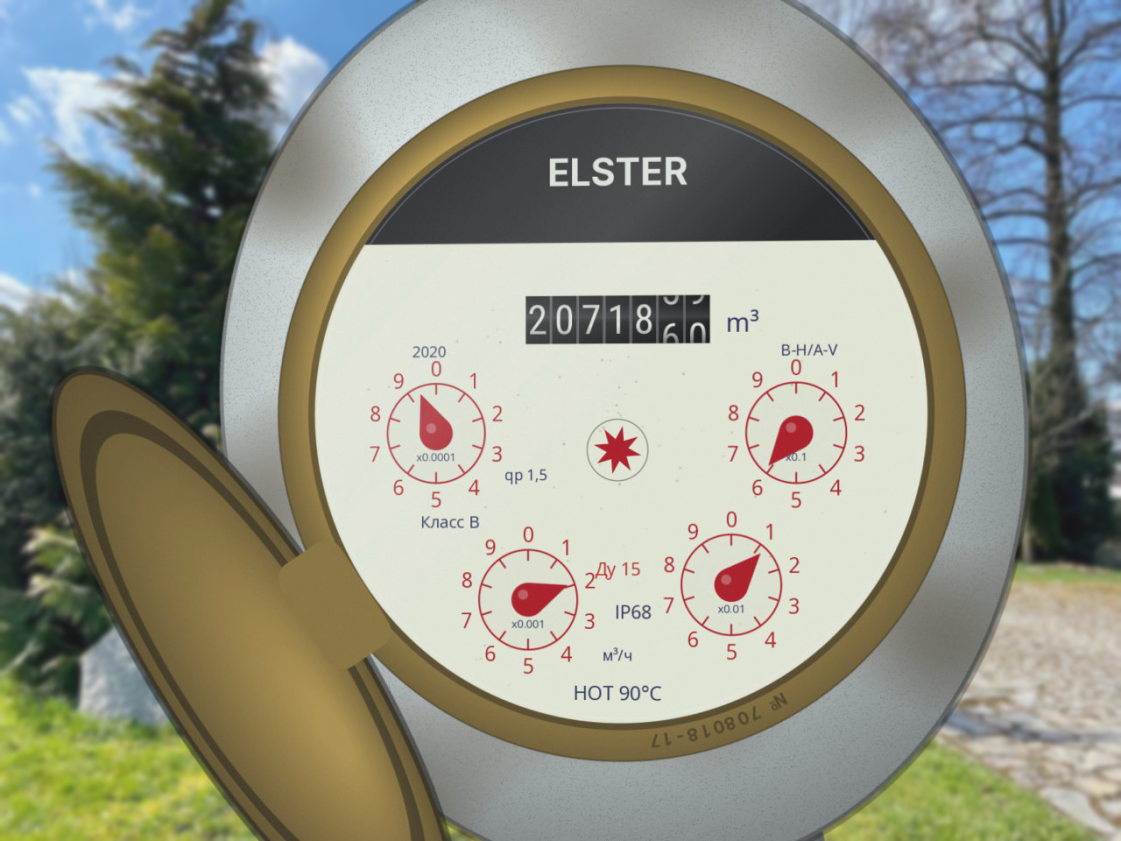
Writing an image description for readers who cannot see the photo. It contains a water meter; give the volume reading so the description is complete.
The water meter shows 2071859.6119 m³
